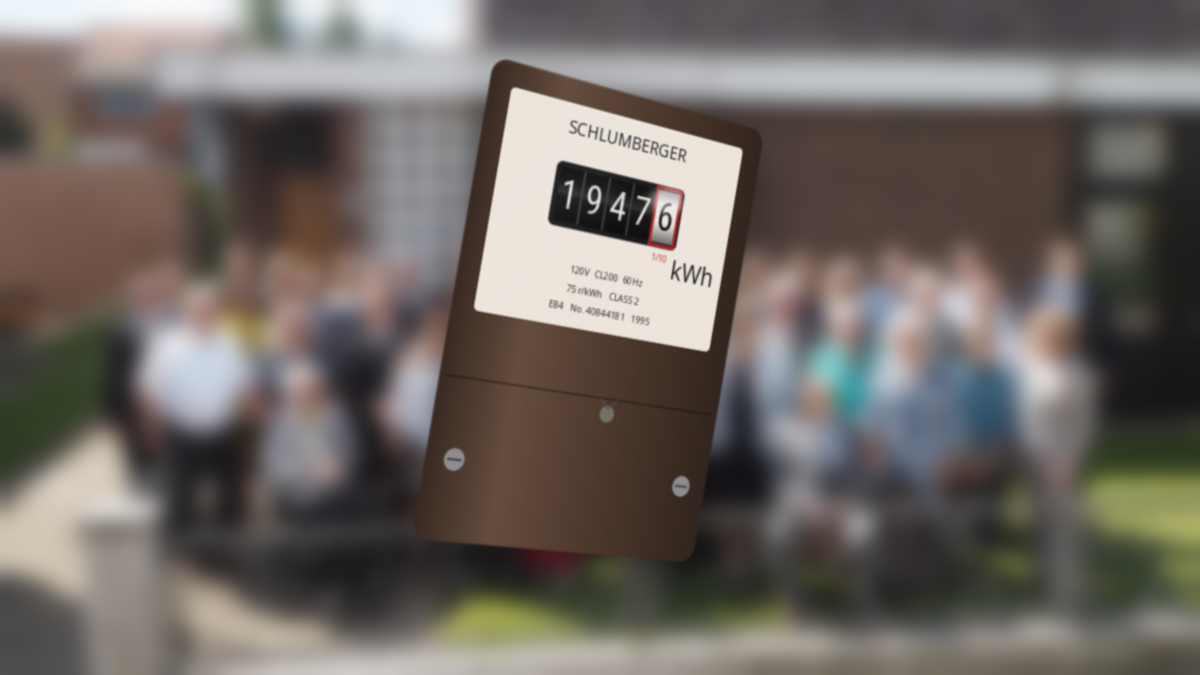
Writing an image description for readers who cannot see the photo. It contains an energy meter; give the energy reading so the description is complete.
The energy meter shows 1947.6 kWh
